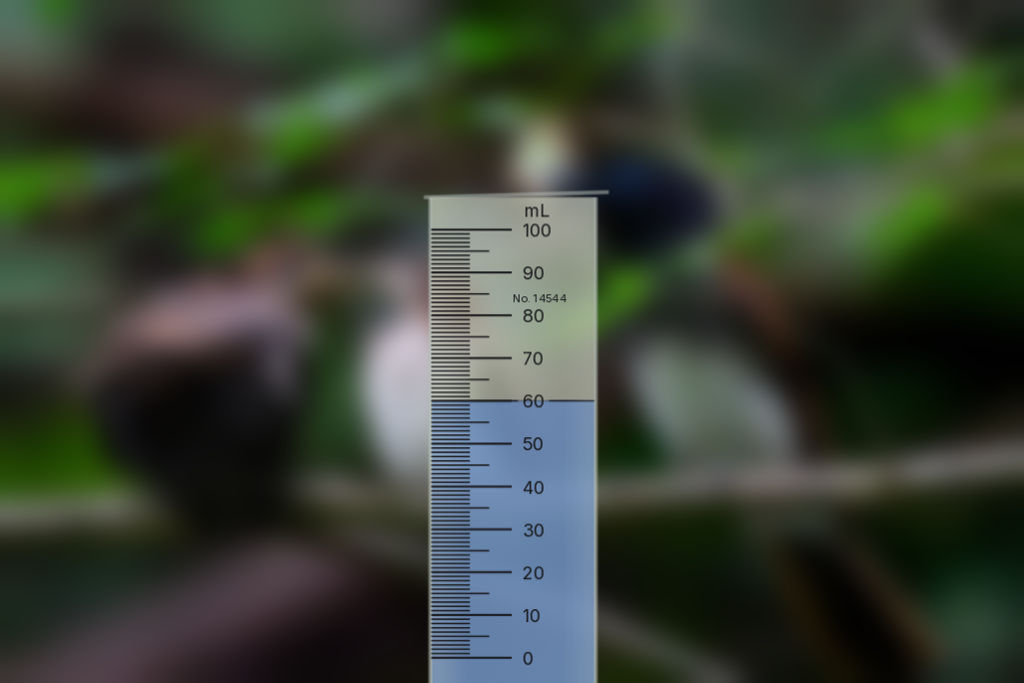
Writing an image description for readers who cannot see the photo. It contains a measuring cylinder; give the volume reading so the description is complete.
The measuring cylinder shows 60 mL
